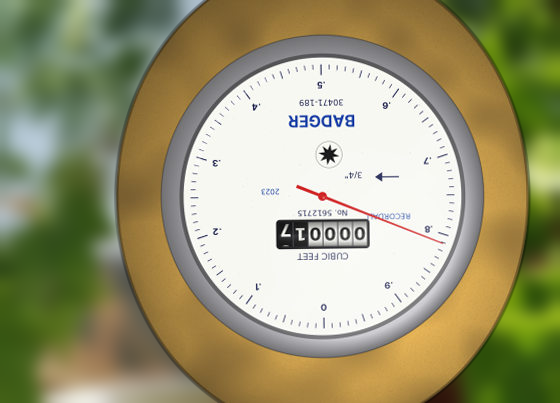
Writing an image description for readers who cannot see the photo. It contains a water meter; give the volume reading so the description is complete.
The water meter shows 16.81 ft³
